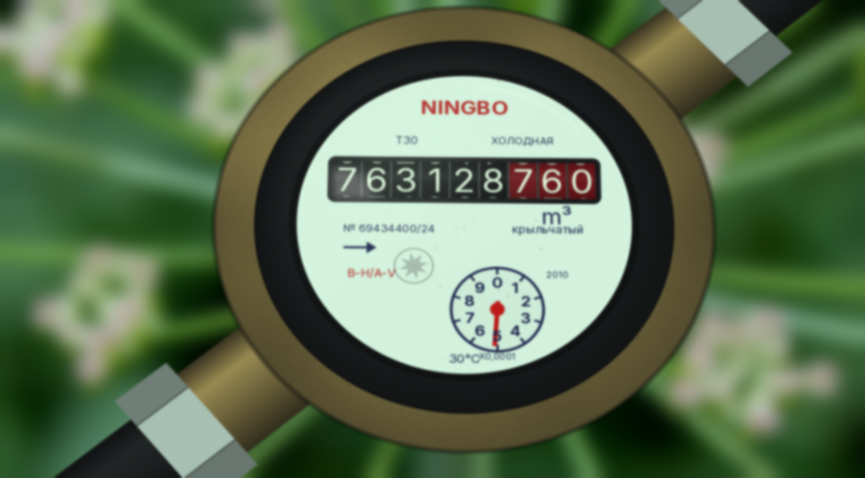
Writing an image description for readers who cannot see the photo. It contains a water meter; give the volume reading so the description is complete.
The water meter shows 763128.7605 m³
